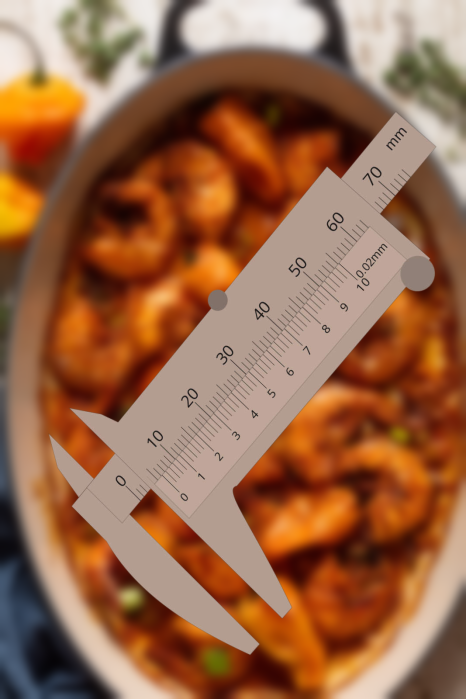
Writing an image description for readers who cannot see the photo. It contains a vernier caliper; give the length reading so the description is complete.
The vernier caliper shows 6.2 mm
